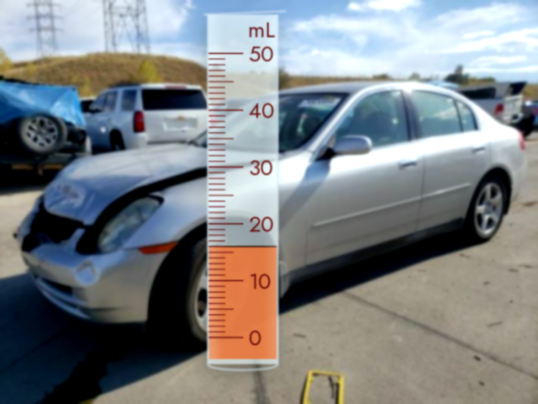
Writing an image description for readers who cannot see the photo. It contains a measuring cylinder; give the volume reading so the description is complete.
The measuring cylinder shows 16 mL
